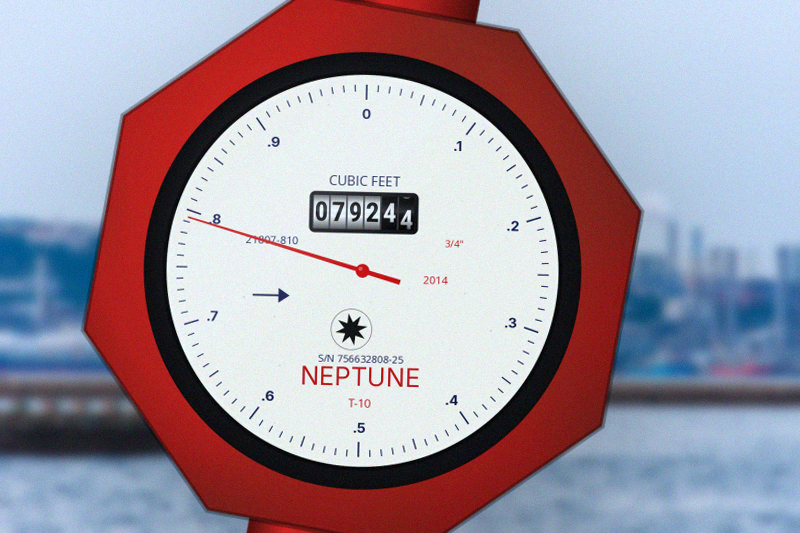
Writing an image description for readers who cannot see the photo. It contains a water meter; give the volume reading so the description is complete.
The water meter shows 79243.79 ft³
